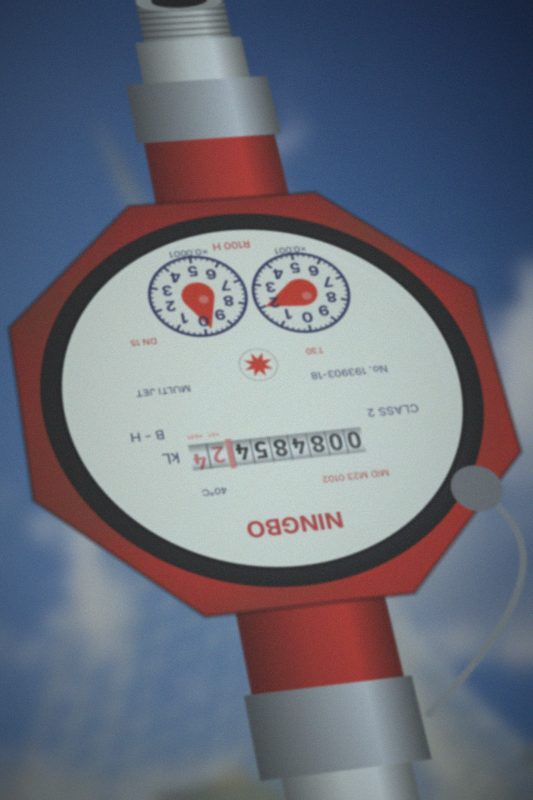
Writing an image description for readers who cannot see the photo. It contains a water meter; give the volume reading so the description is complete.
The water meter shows 84854.2419 kL
